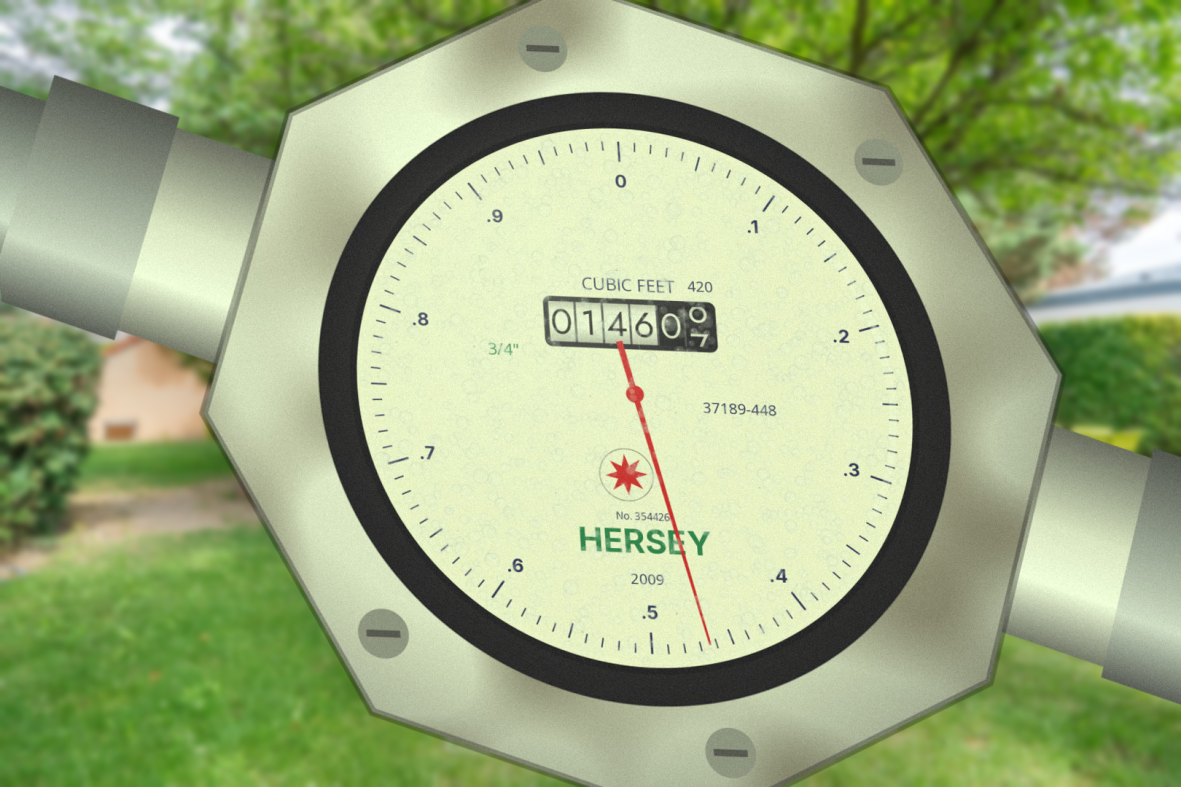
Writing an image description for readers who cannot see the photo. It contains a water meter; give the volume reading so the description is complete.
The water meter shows 14606.46 ft³
